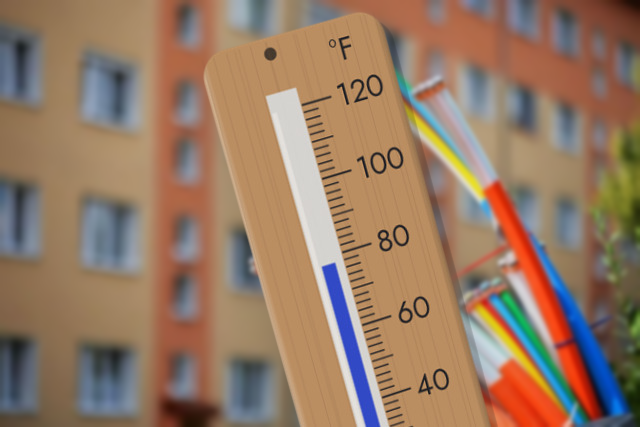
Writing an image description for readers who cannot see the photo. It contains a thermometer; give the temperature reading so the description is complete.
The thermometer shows 78 °F
